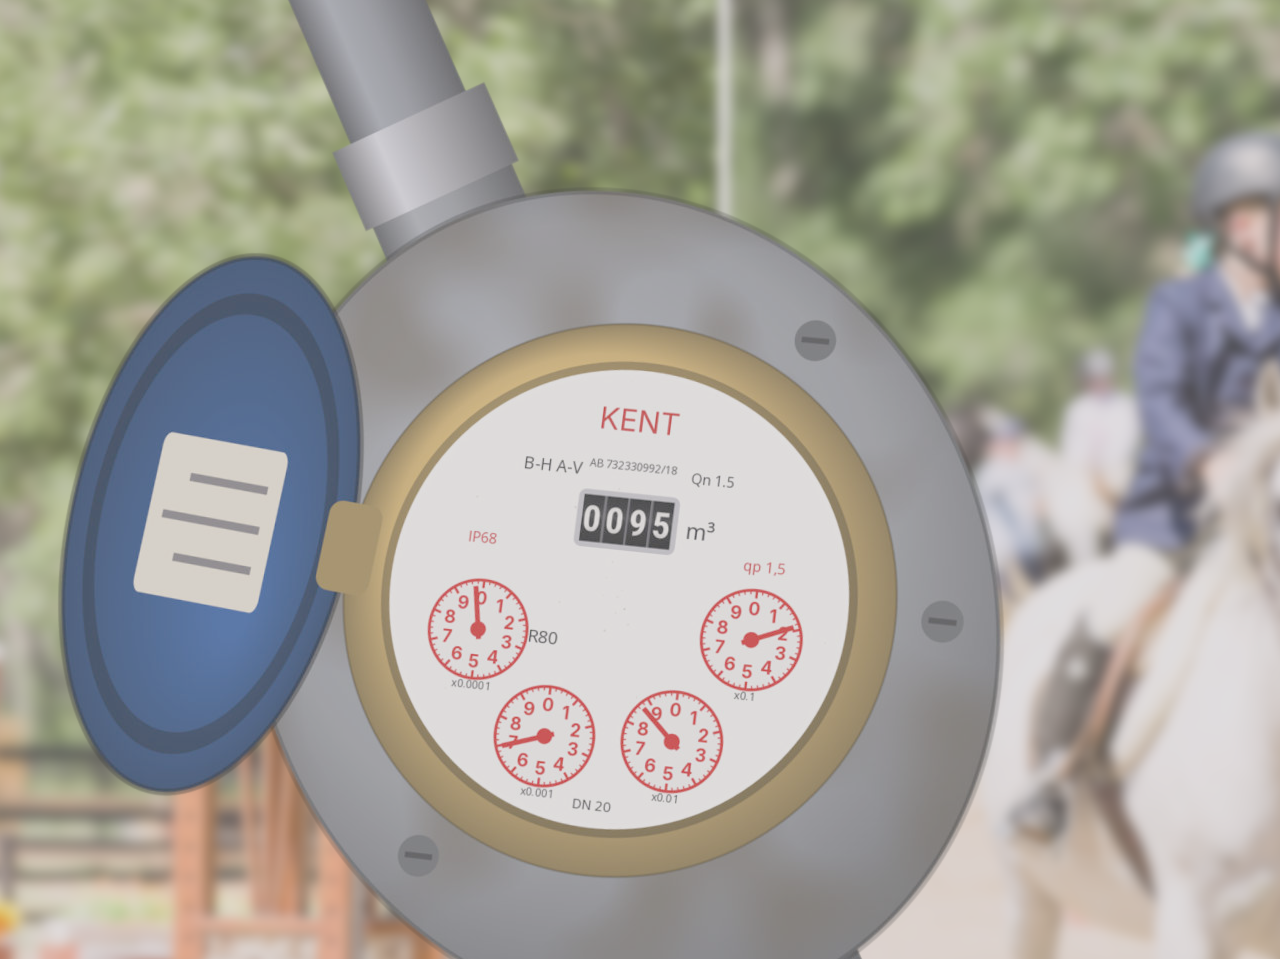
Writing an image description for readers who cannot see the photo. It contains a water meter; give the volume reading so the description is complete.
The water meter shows 95.1869 m³
